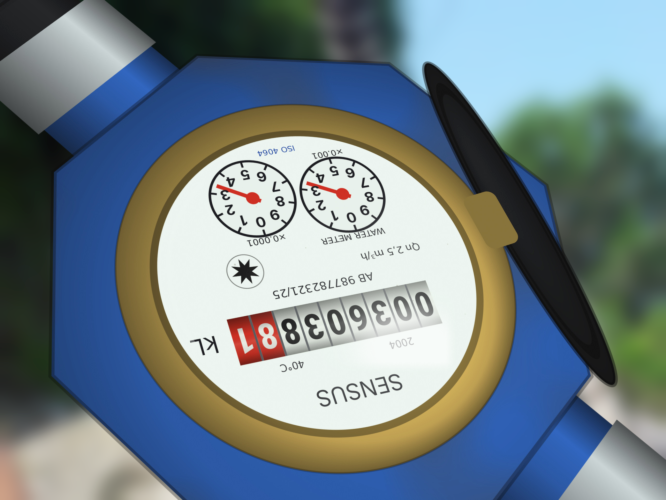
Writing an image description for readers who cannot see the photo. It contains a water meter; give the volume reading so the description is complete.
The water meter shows 36038.8133 kL
